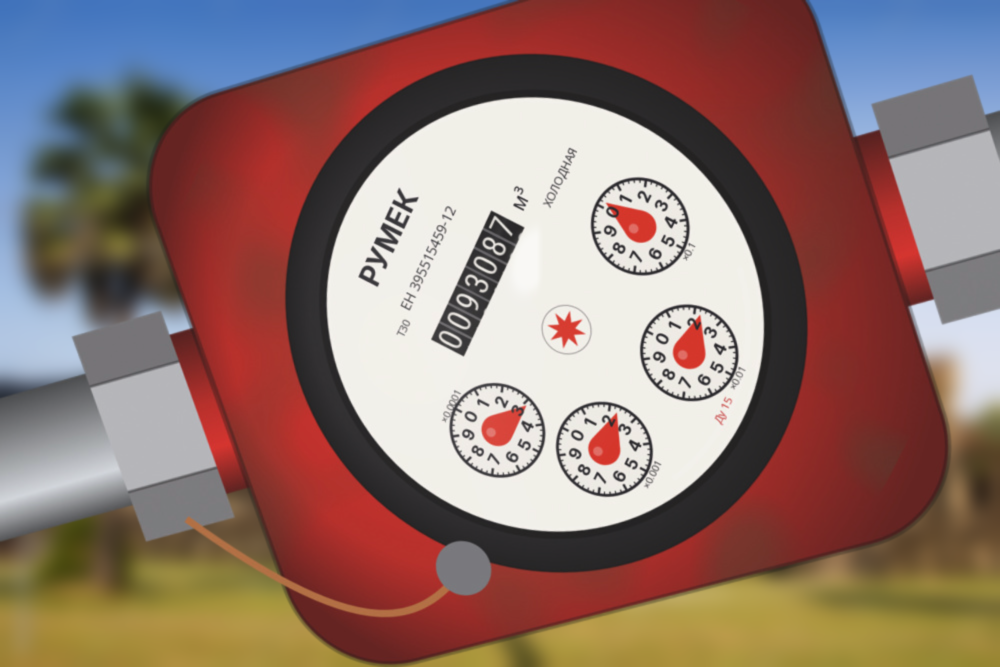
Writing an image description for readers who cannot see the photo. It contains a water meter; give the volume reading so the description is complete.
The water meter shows 93087.0223 m³
